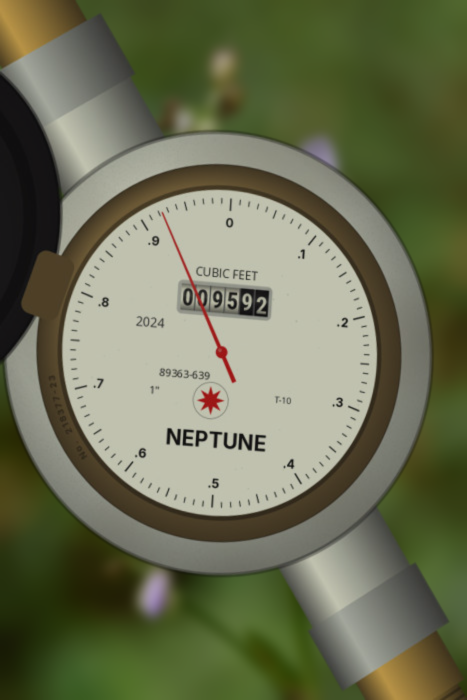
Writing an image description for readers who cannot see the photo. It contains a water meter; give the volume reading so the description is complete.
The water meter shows 9591.92 ft³
